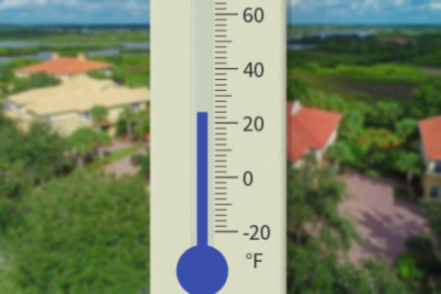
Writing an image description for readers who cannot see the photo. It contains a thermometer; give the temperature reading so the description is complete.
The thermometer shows 24 °F
